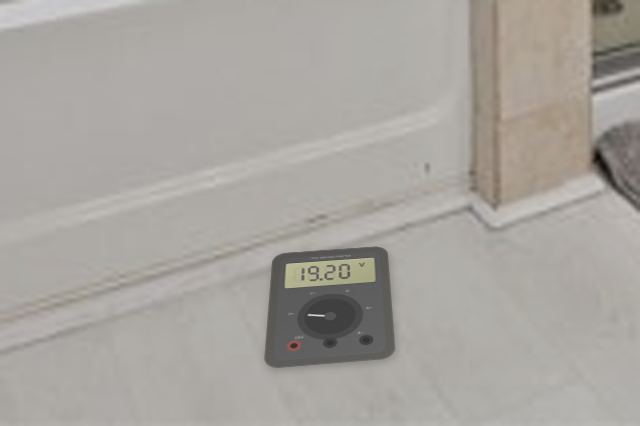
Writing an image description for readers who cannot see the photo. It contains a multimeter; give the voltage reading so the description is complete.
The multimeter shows 19.20 V
